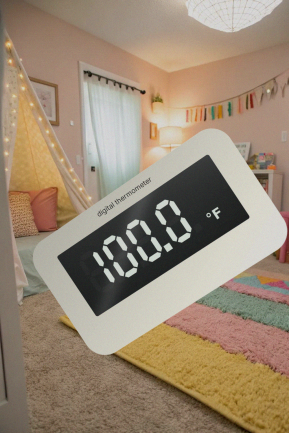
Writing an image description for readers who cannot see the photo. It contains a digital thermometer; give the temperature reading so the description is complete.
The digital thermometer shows 100.0 °F
